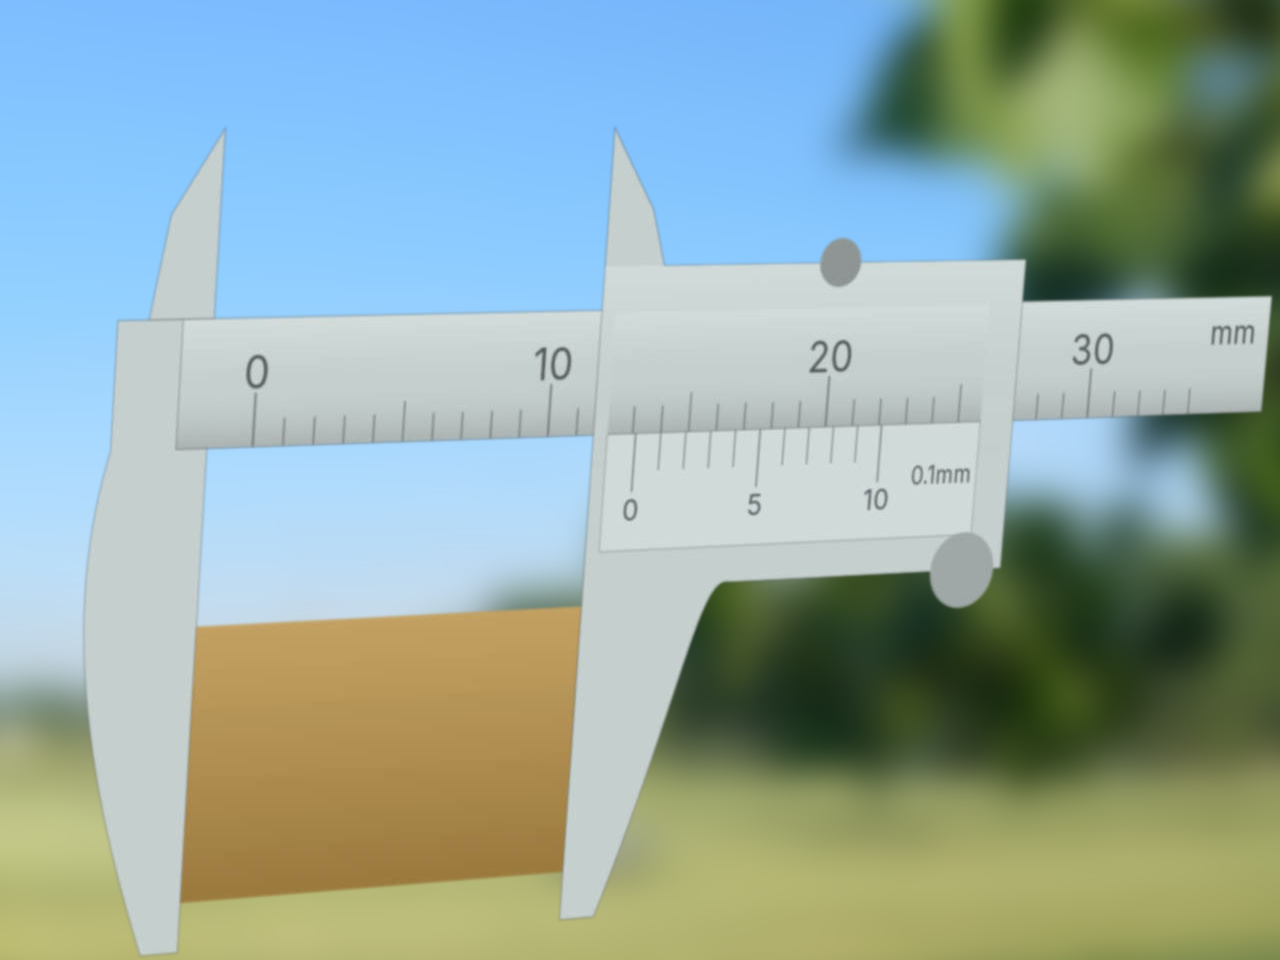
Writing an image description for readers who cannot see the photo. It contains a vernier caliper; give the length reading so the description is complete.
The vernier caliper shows 13.1 mm
